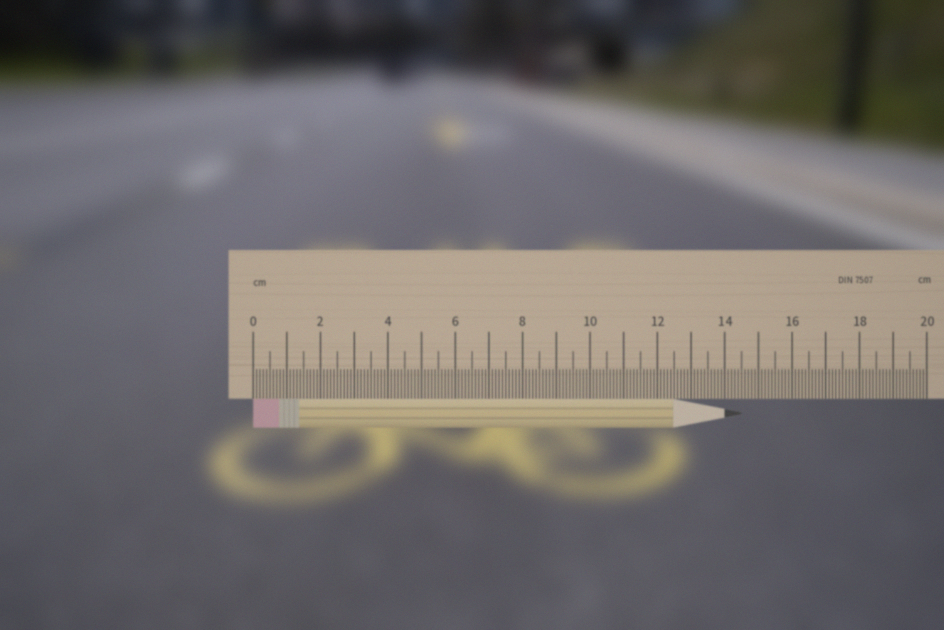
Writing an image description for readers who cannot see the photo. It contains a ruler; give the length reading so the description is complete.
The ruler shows 14.5 cm
